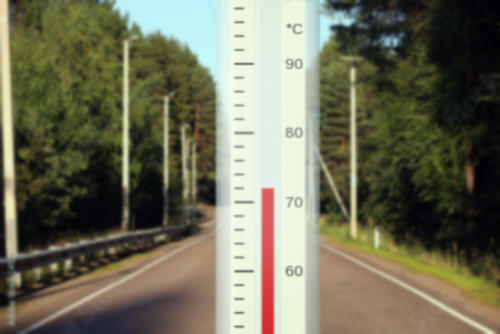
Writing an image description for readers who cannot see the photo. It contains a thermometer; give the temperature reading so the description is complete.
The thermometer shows 72 °C
